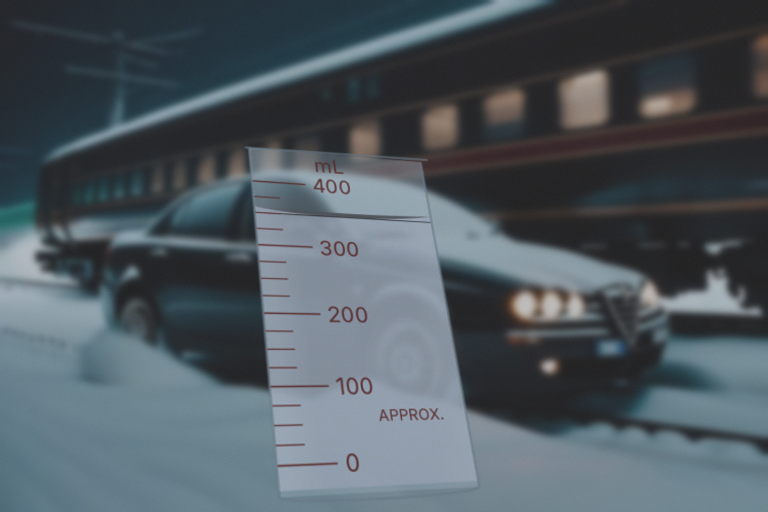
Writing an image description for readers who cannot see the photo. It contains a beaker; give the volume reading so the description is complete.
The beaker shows 350 mL
